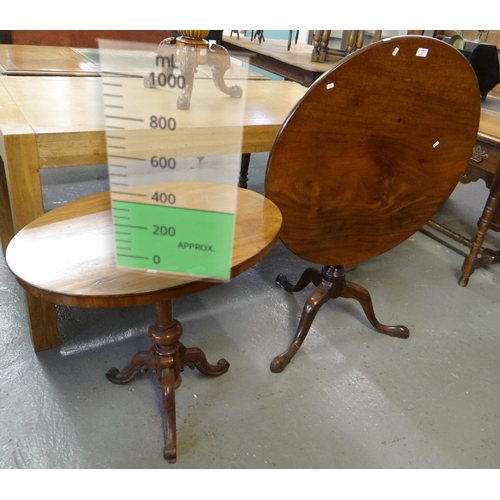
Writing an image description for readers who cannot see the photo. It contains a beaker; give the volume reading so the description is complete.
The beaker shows 350 mL
